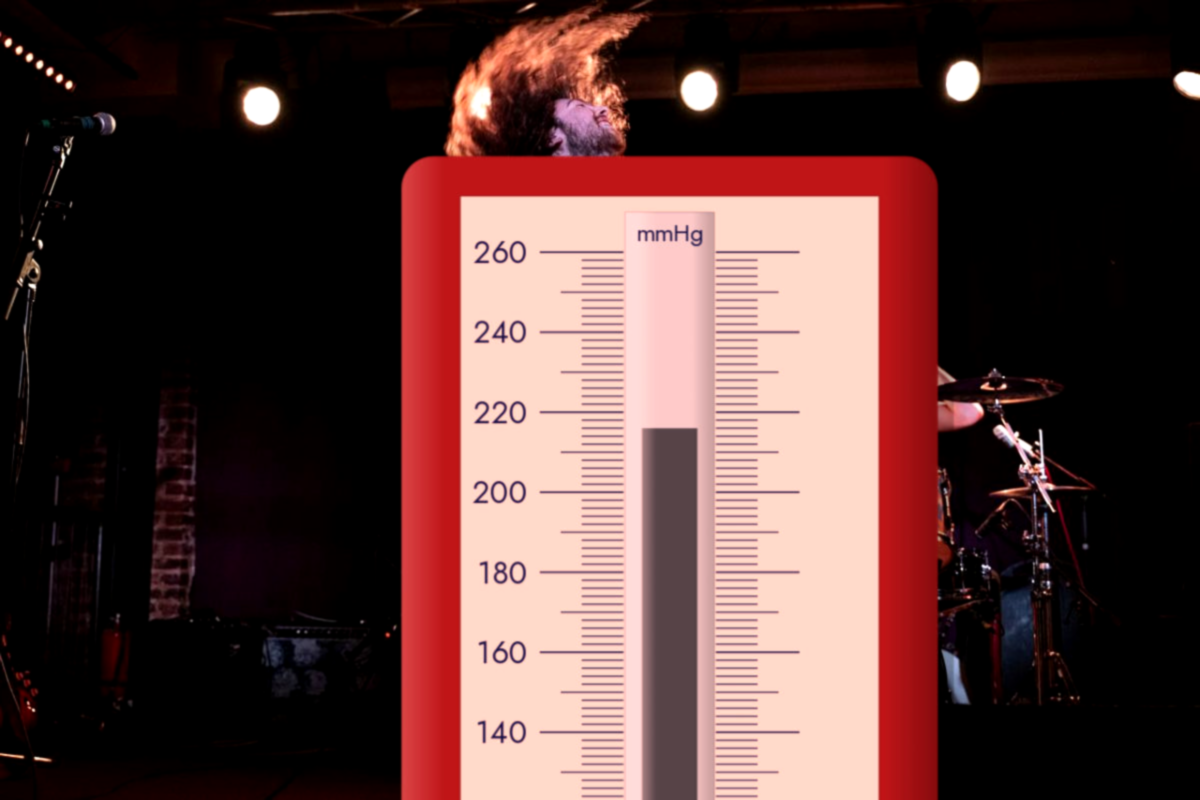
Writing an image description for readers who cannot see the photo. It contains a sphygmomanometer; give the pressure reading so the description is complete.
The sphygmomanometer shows 216 mmHg
